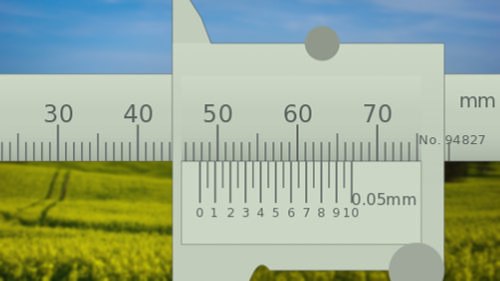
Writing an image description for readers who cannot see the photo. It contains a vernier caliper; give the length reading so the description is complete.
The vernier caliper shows 47.8 mm
